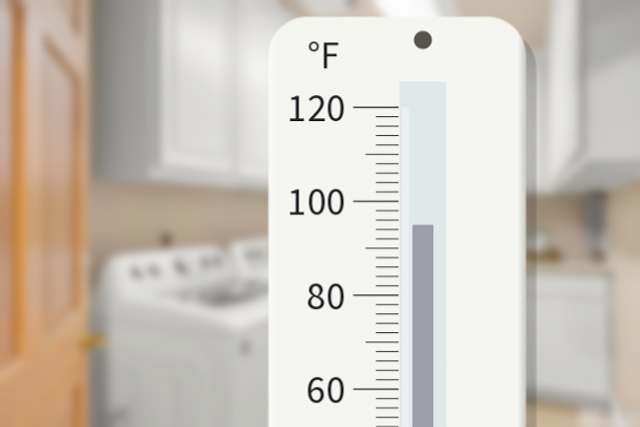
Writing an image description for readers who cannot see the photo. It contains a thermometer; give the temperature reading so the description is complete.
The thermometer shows 95 °F
